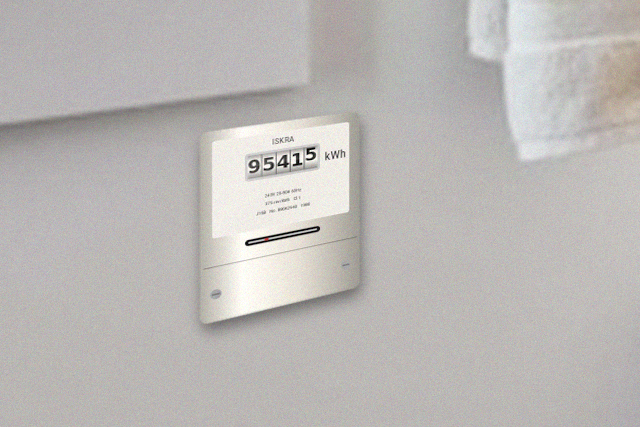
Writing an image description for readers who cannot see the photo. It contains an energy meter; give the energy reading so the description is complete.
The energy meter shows 95415 kWh
